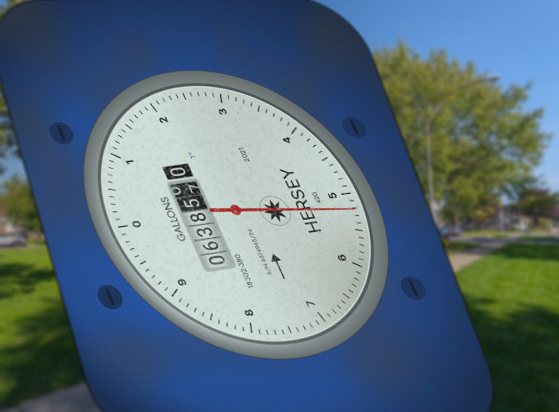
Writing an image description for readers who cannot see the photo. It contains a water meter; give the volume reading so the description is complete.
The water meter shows 638565.2 gal
